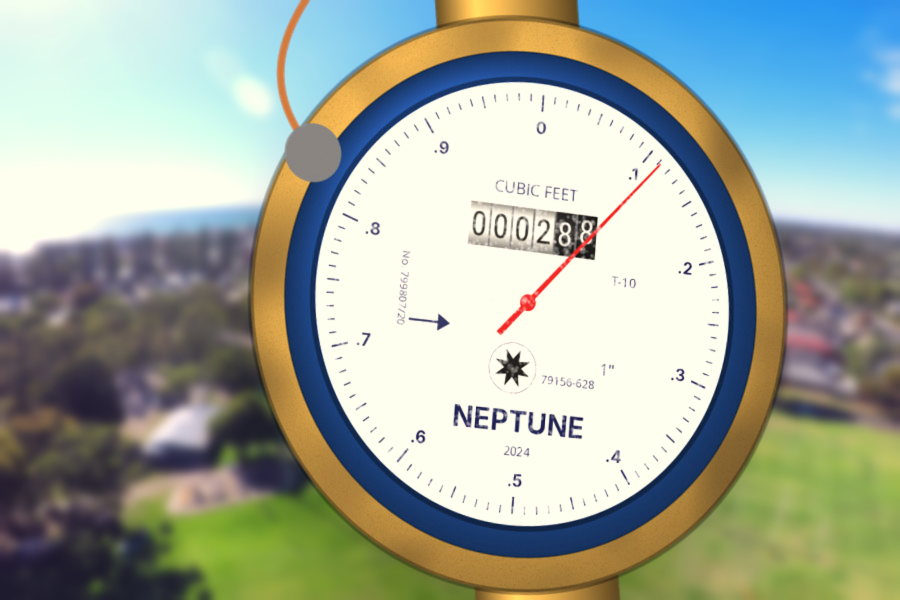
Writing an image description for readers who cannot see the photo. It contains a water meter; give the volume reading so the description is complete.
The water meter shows 288.11 ft³
